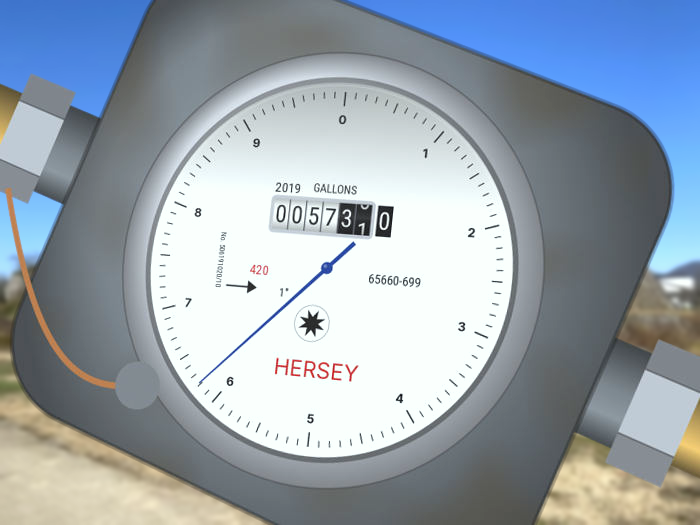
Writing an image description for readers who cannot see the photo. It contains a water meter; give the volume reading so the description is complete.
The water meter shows 57306.2 gal
